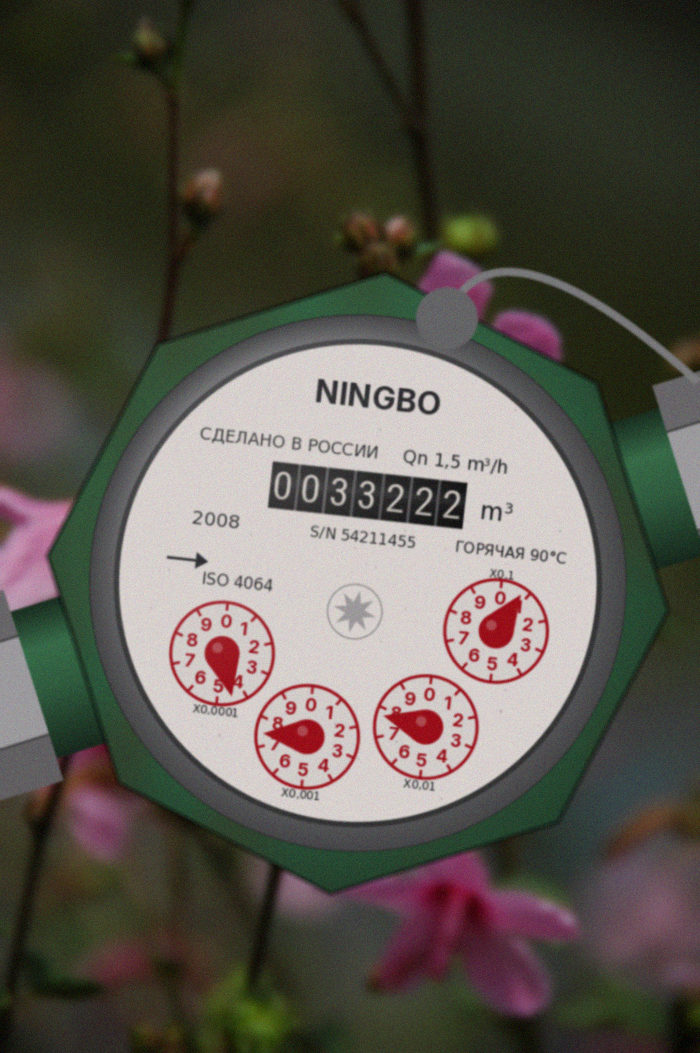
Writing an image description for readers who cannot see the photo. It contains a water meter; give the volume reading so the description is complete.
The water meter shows 33222.0774 m³
